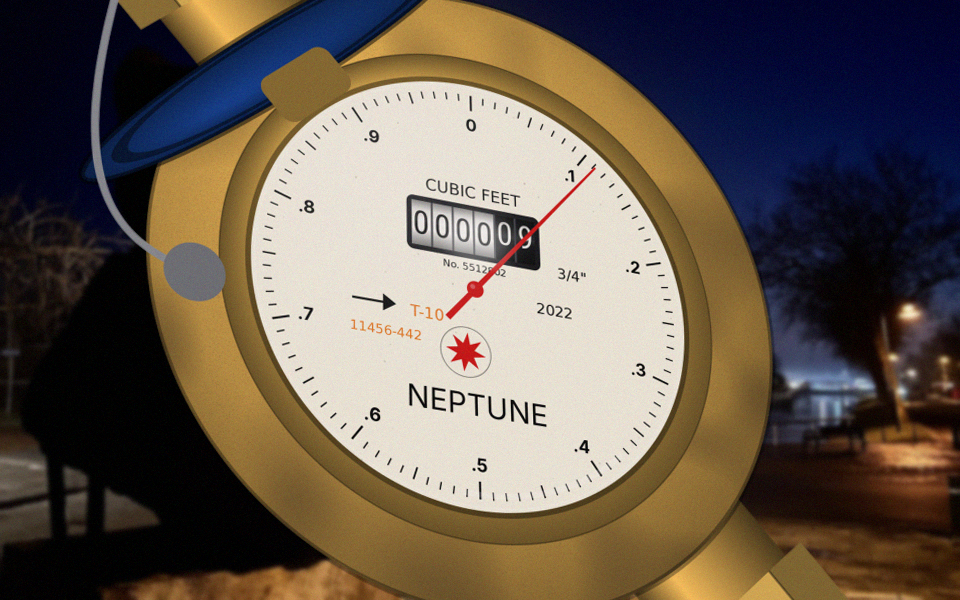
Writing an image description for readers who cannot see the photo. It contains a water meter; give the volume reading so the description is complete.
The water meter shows 9.11 ft³
